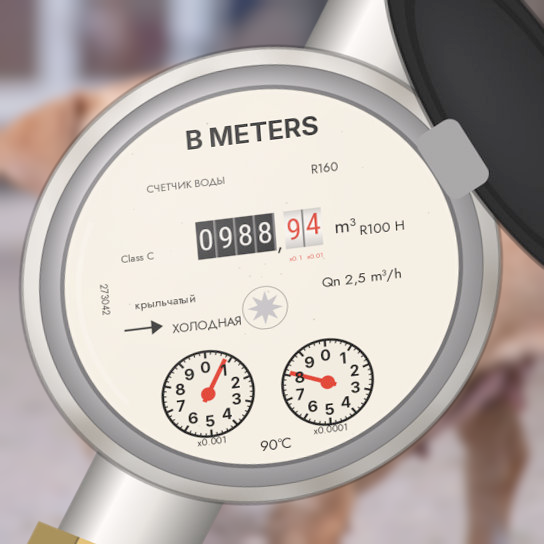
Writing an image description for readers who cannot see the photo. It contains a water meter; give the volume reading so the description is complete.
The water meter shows 988.9408 m³
